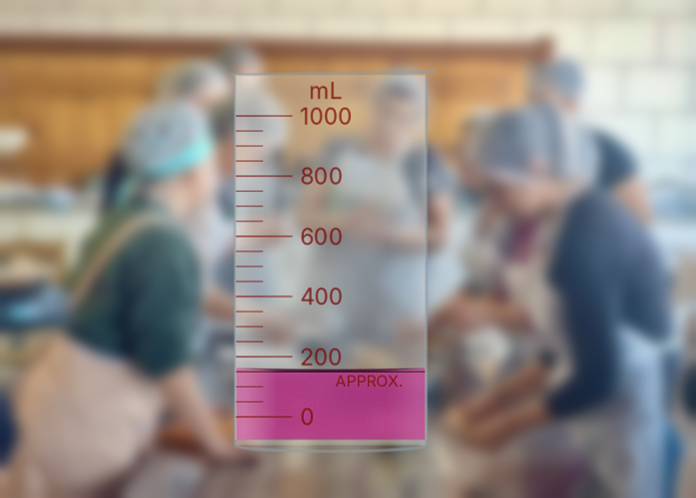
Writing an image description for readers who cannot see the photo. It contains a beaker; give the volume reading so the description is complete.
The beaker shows 150 mL
